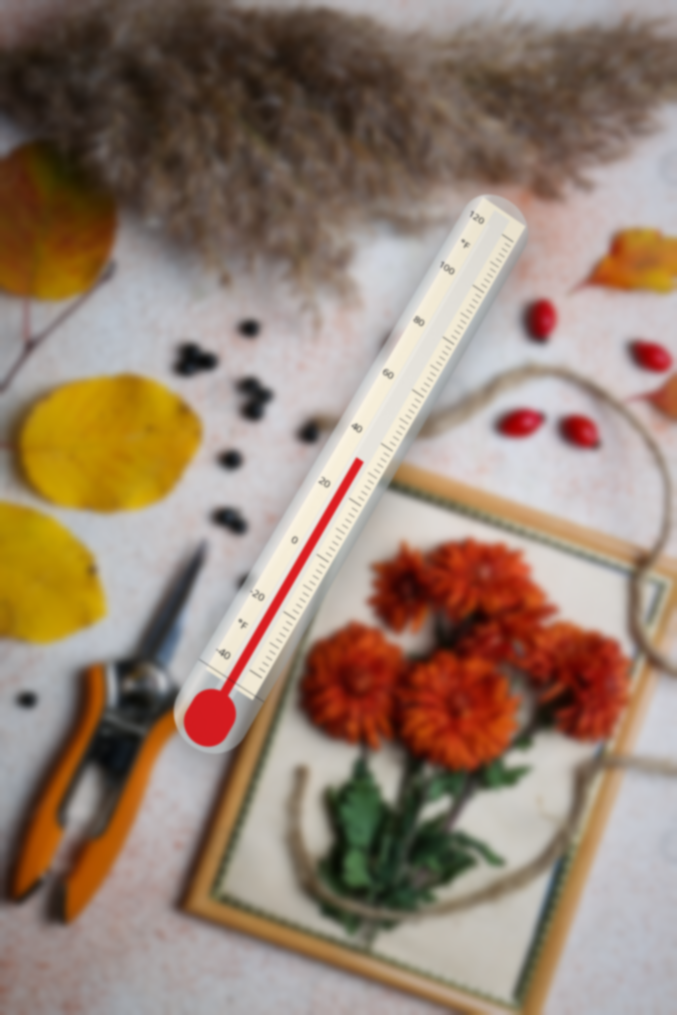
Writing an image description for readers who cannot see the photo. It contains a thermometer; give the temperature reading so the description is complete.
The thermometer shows 32 °F
